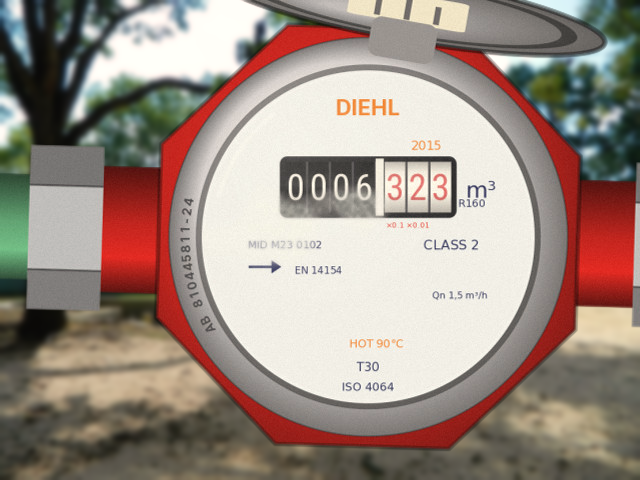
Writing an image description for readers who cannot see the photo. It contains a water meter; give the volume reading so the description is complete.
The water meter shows 6.323 m³
